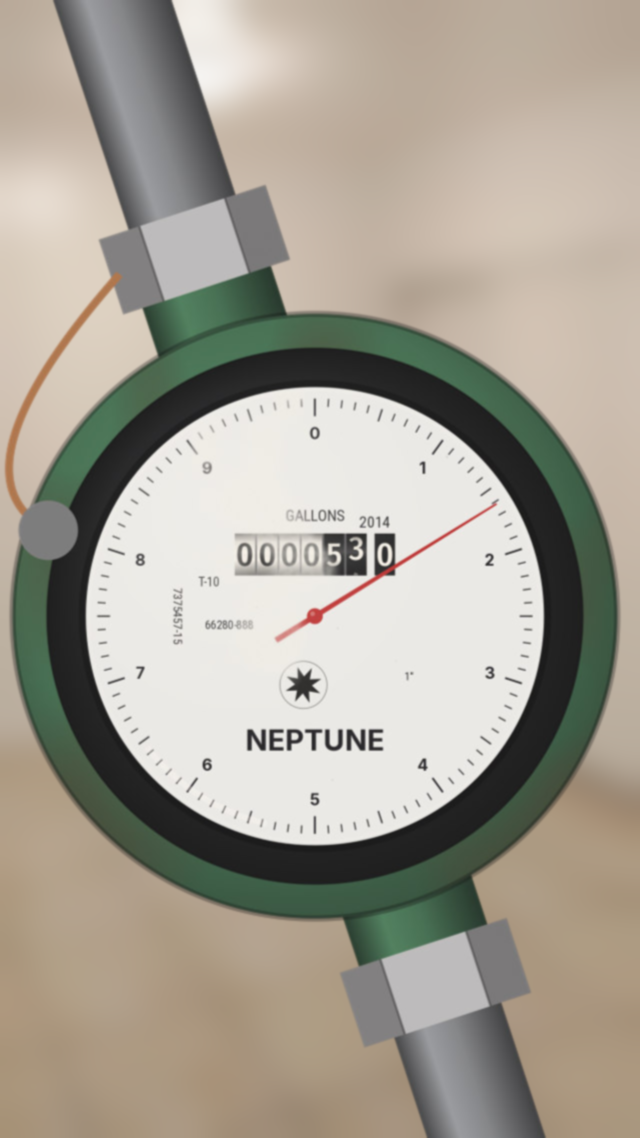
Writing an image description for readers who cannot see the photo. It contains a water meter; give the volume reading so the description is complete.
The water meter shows 531.6 gal
